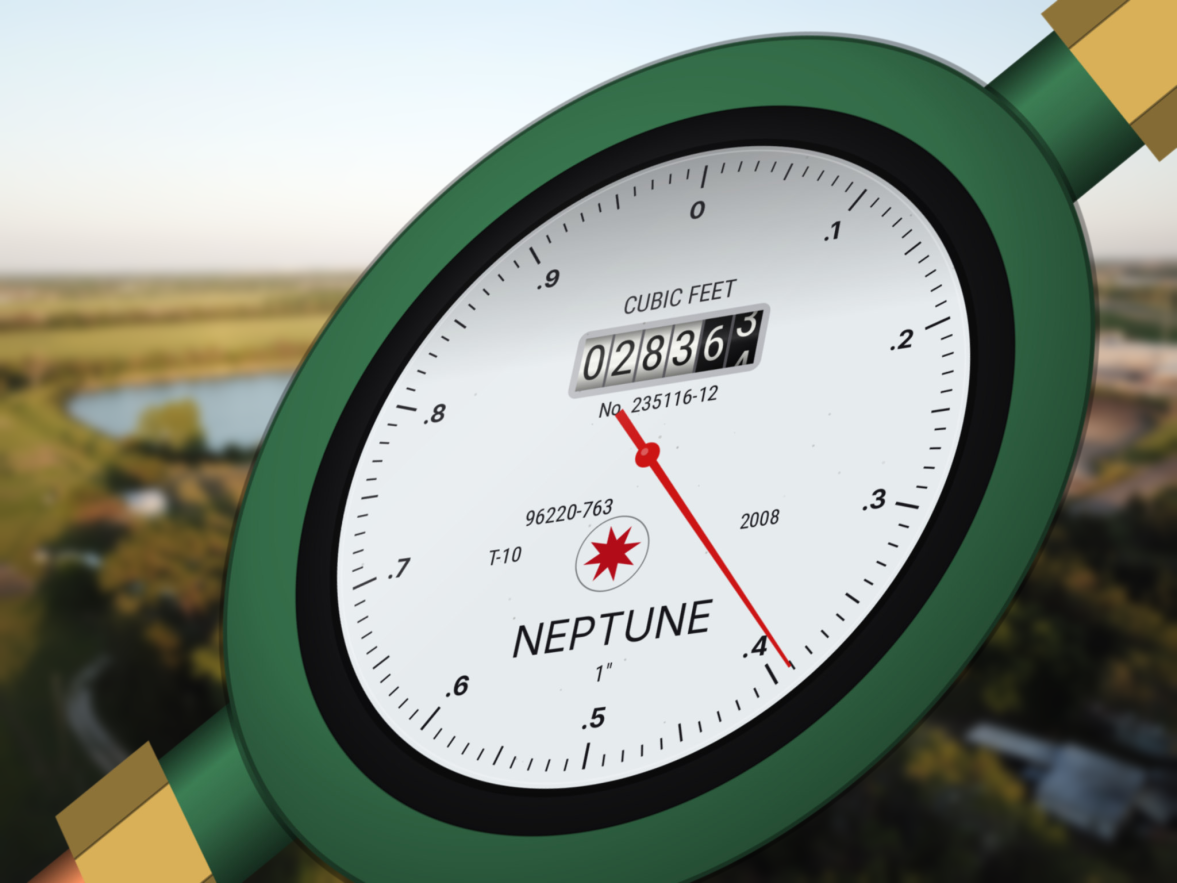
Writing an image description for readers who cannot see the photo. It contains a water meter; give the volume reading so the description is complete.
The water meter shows 28363.39 ft³
